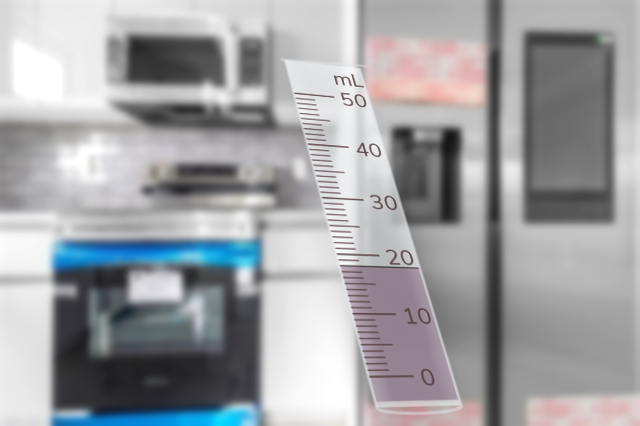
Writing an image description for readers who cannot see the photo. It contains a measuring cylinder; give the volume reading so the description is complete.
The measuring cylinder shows 18 mL
